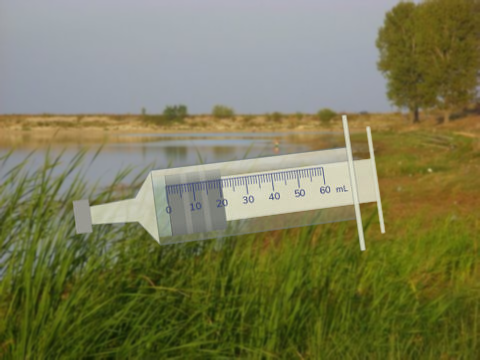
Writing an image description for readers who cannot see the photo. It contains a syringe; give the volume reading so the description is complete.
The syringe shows 0 mL
